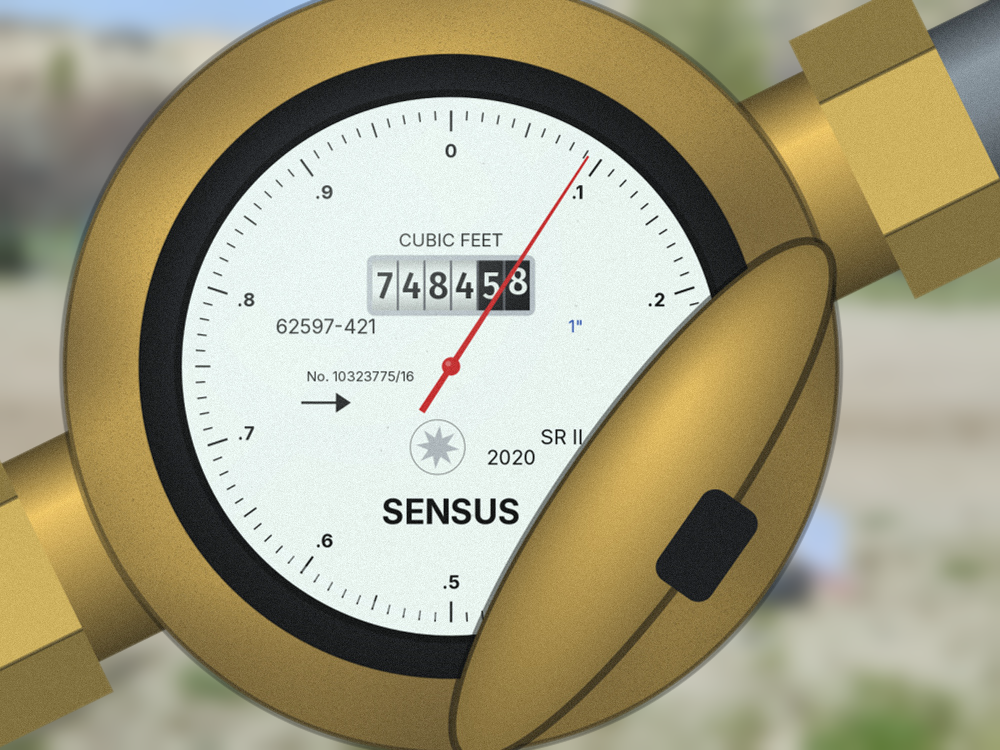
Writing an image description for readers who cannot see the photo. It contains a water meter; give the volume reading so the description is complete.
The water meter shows 748458.09 ft³
